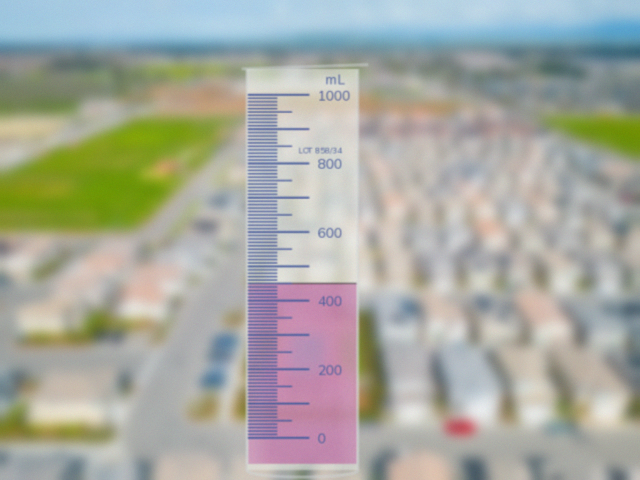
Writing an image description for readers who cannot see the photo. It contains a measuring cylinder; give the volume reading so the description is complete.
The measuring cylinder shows 450 mL
